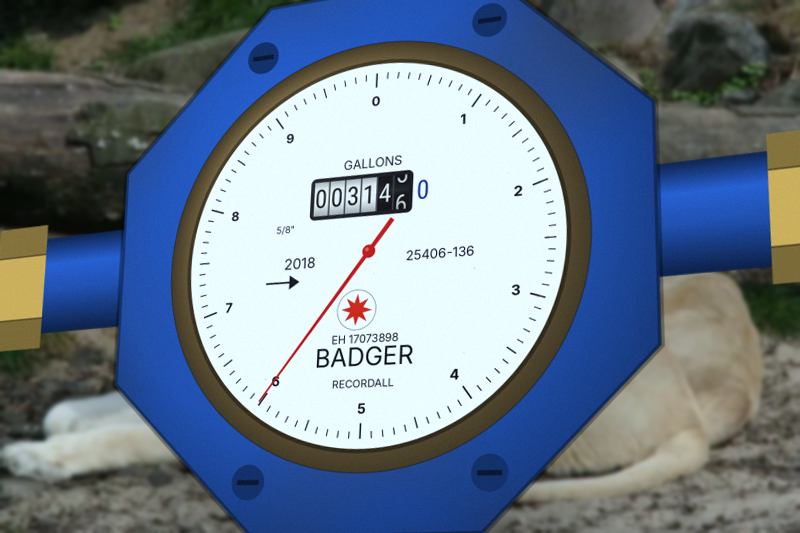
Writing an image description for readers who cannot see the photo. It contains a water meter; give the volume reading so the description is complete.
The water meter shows 31456.0 gal
